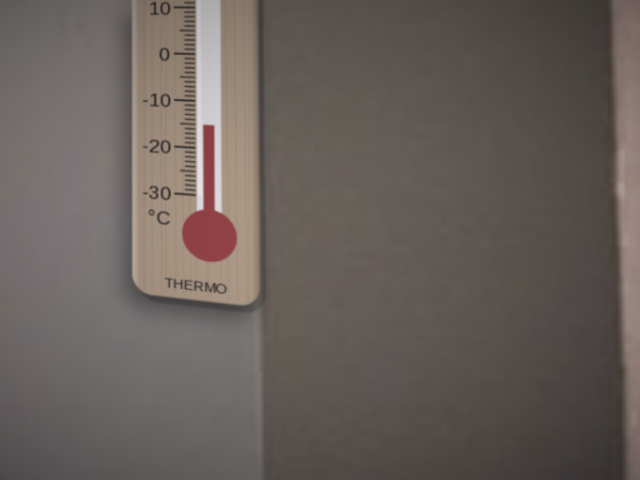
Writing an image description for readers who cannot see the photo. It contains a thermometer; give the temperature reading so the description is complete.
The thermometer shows -15 °C
